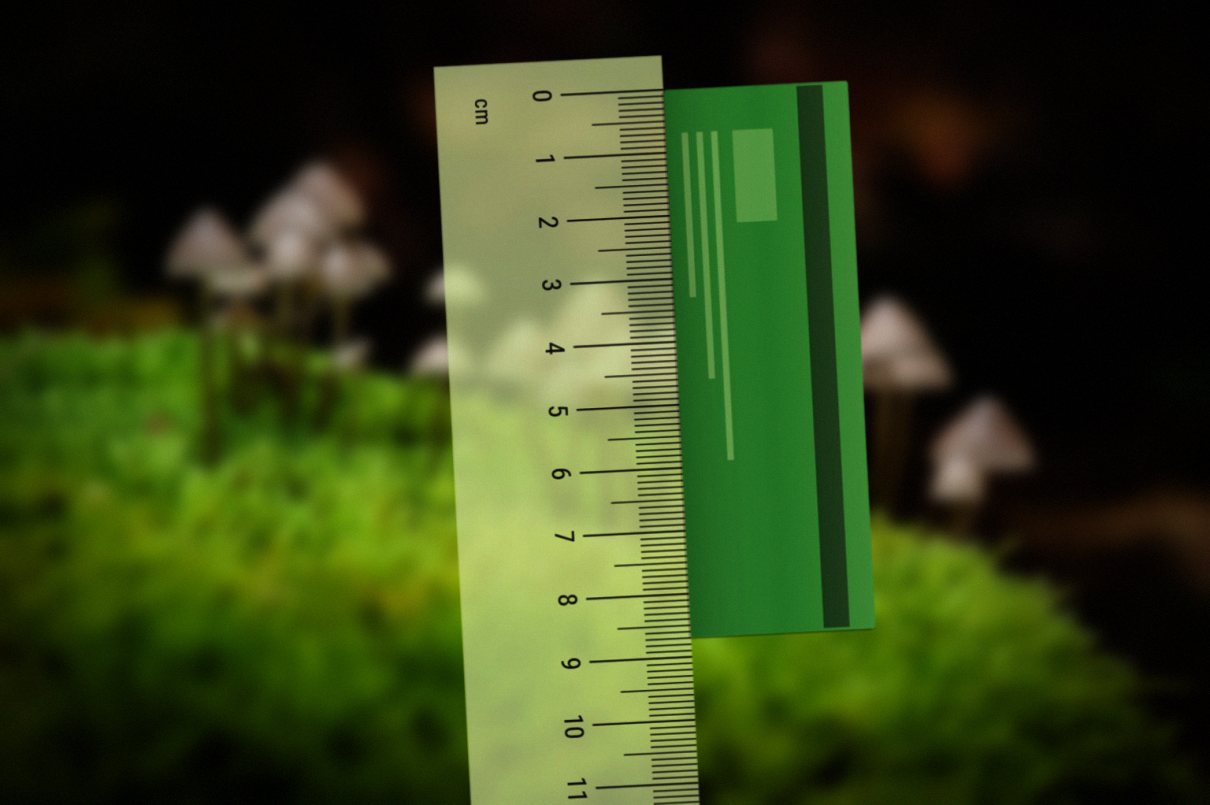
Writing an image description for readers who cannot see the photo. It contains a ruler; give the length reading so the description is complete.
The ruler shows 8.7 cm
